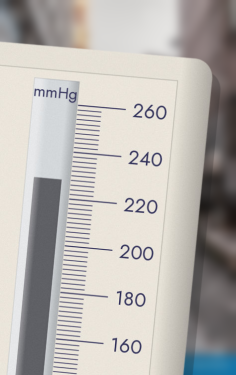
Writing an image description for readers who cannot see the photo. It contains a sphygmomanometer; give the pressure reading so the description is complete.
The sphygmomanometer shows 228 mmHg
